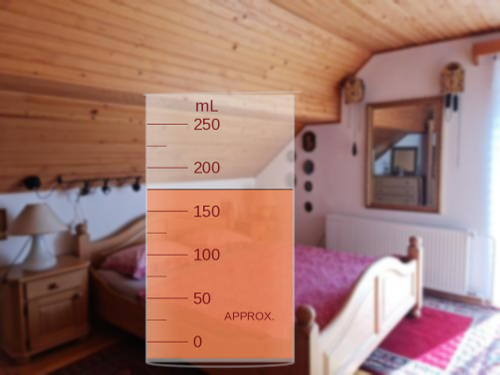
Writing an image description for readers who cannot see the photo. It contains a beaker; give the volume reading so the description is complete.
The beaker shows 175 mL
